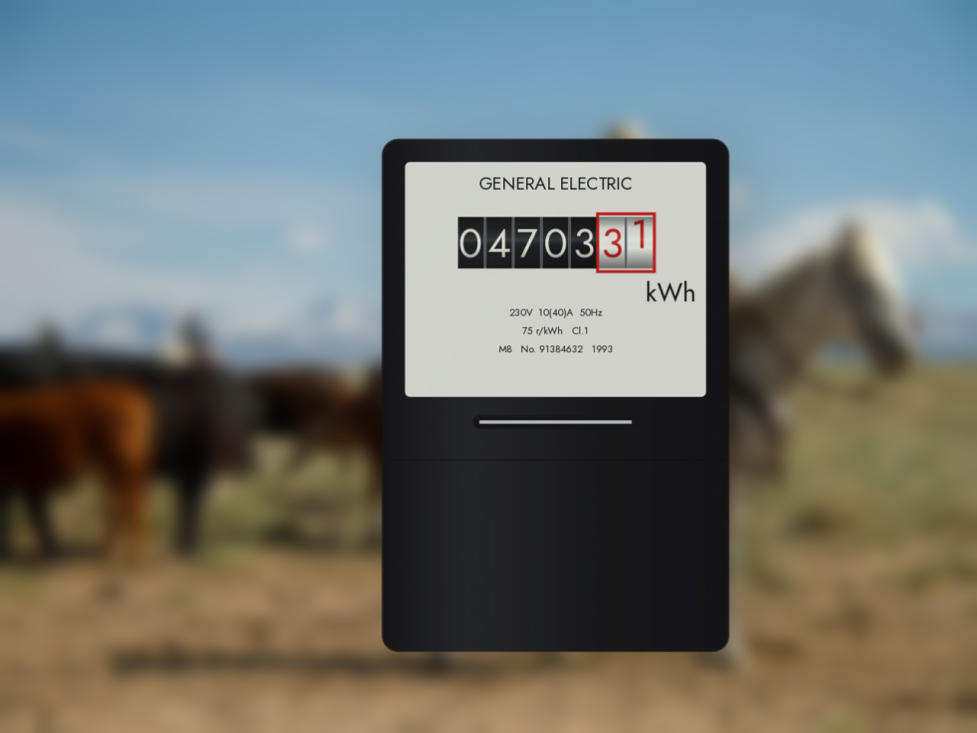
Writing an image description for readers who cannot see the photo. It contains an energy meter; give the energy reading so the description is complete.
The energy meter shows 4703.31 kWh
